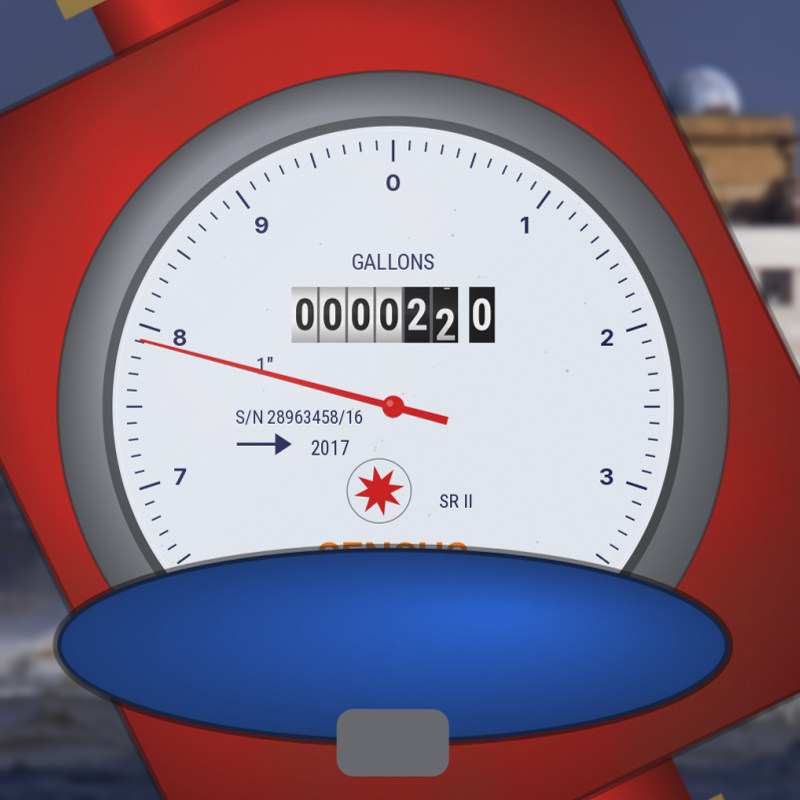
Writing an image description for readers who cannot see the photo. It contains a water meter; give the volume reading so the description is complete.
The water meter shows 217.9 gal
